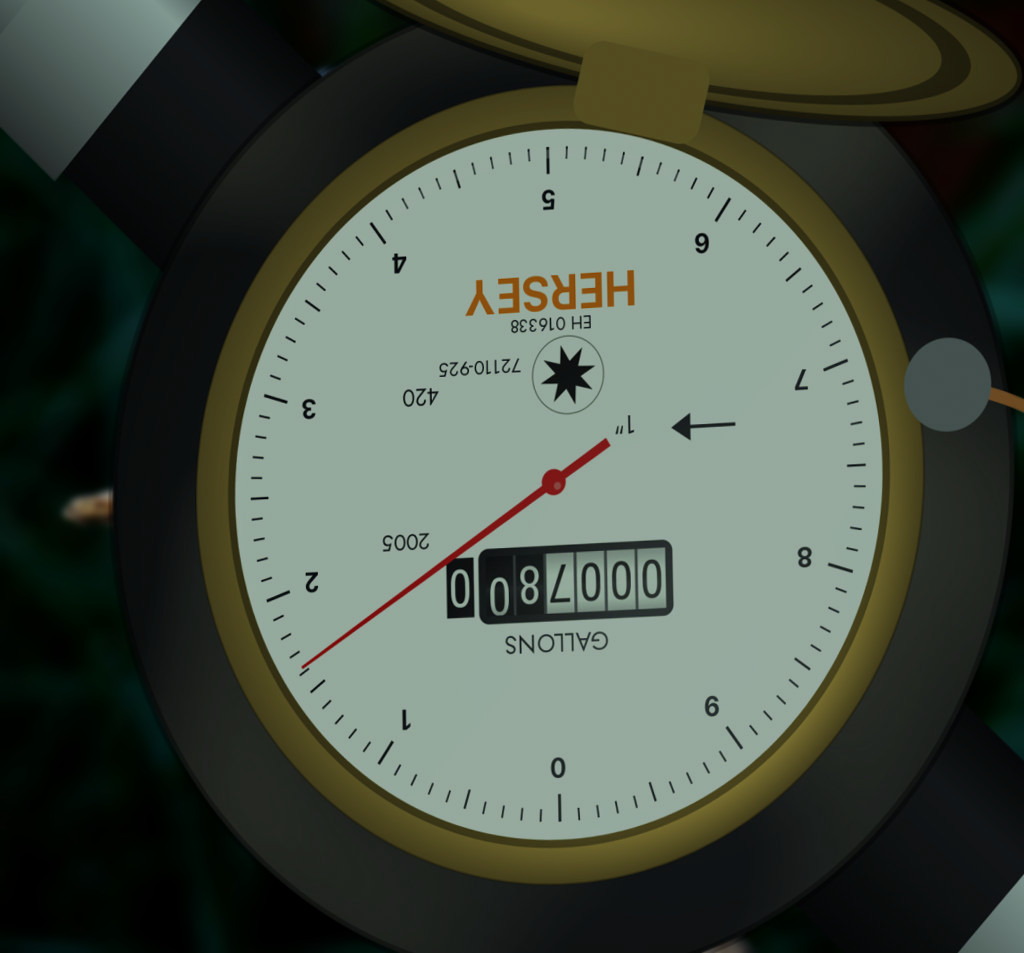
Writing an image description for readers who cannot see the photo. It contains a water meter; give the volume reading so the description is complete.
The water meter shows 7801.6 gal
